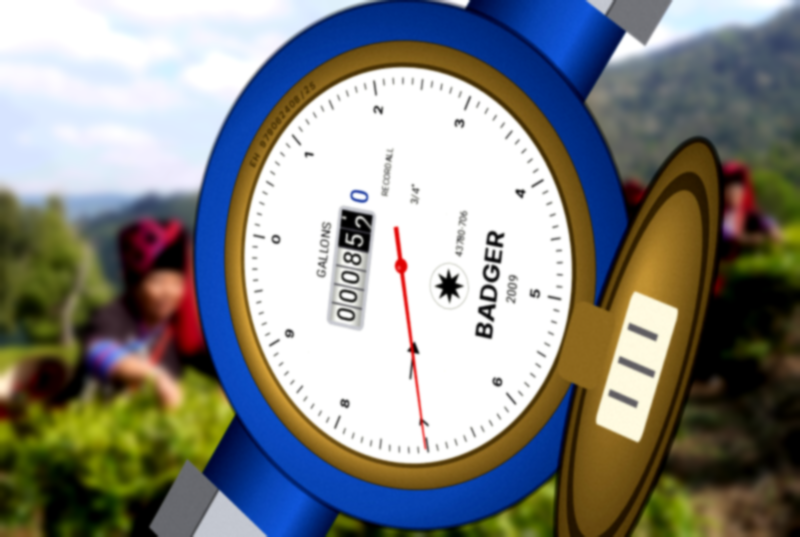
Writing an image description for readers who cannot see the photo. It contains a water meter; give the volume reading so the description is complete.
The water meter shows 8517.0 gal
